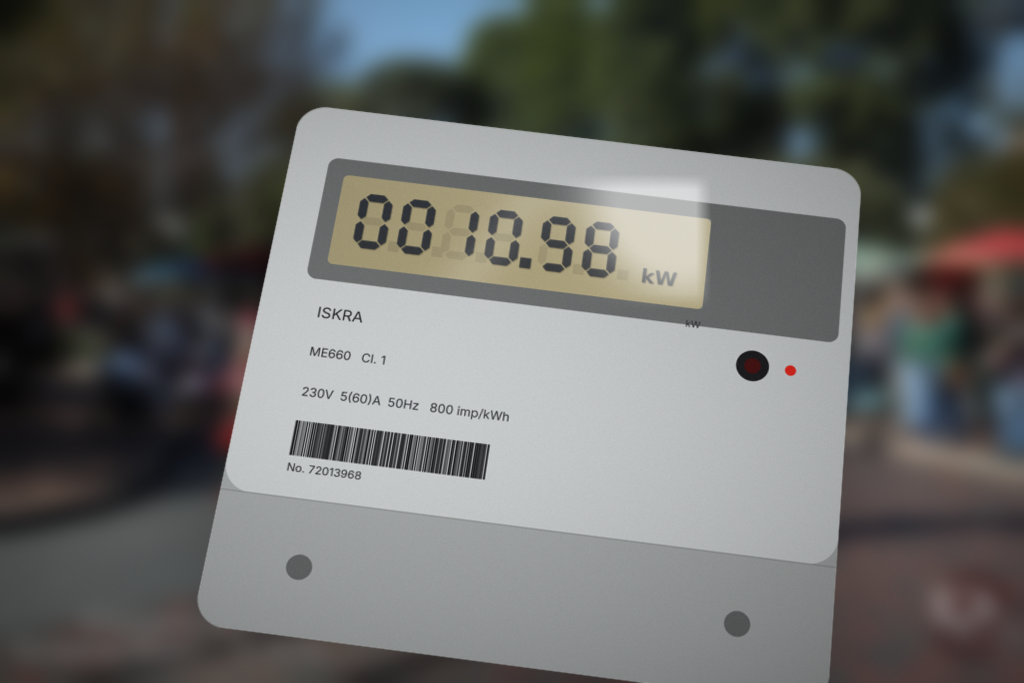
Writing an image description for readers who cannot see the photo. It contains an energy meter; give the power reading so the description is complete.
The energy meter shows 10.98 kW
